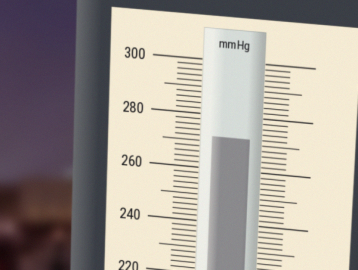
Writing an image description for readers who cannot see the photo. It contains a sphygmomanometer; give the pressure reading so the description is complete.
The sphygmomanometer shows 272 mmHg
